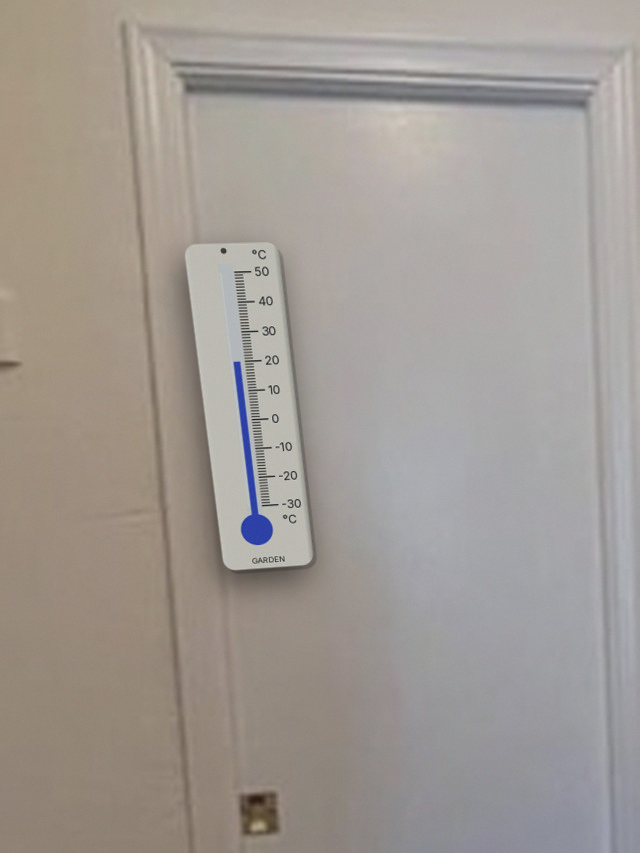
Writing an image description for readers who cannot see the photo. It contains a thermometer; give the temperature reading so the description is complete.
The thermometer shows 20 °C
